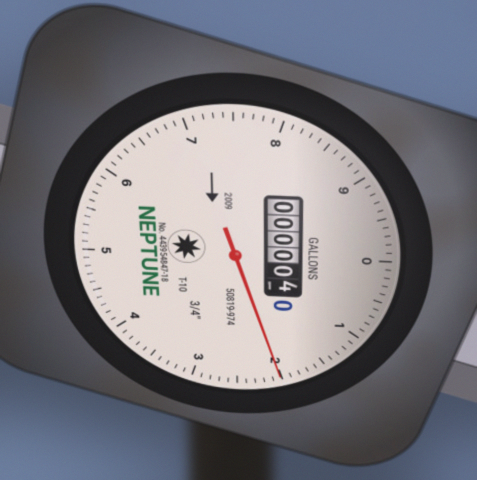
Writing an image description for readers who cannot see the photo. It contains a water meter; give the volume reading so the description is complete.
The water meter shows 42.0 gal
